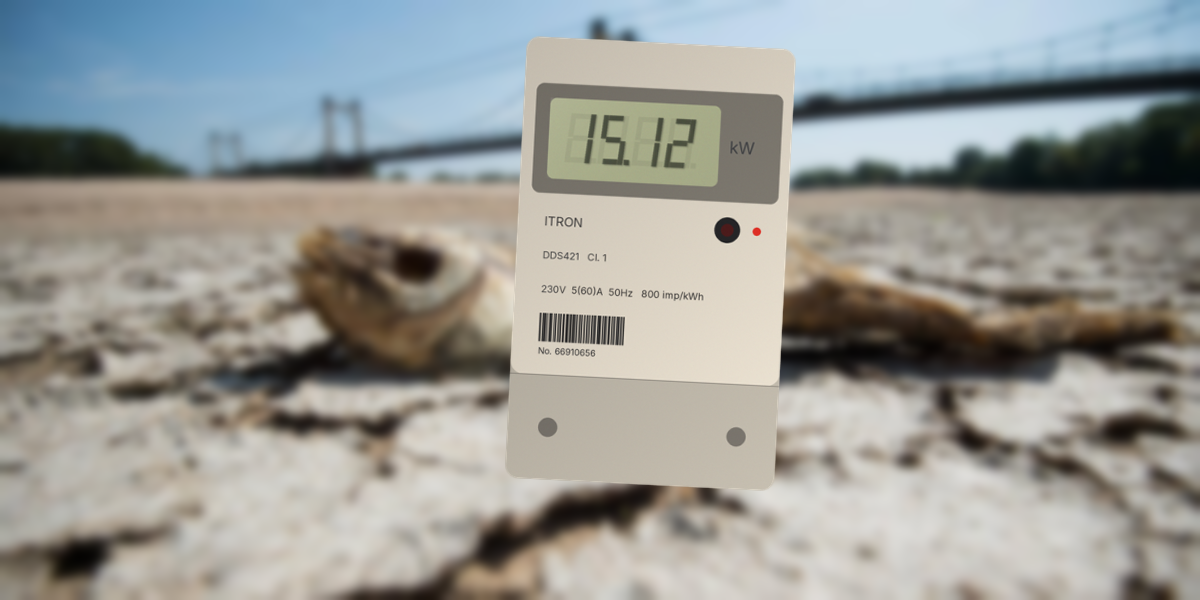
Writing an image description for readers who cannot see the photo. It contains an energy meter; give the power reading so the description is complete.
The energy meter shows 15.12 kW
